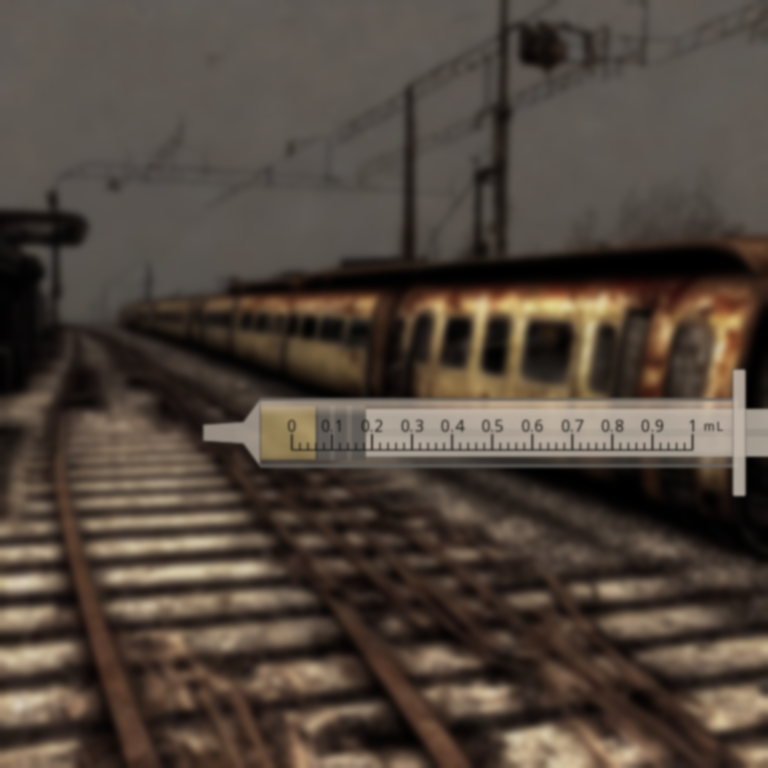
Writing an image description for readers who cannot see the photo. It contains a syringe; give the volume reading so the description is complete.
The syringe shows 0.06 mL
